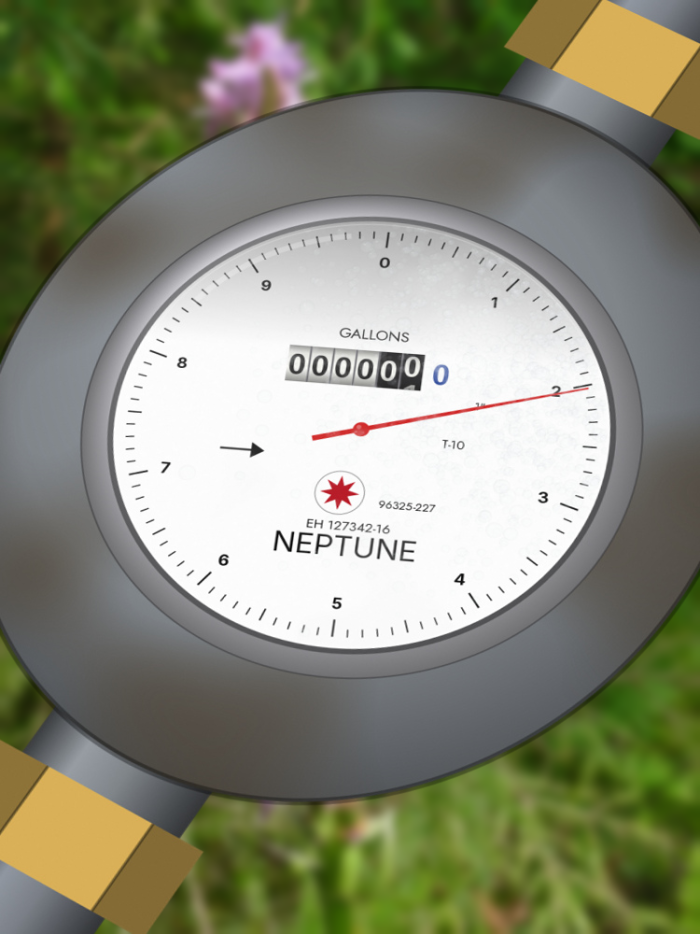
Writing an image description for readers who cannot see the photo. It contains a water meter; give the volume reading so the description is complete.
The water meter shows 2.0 gal
